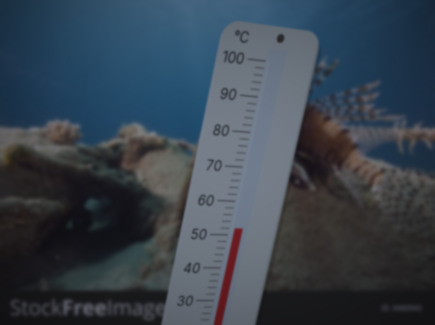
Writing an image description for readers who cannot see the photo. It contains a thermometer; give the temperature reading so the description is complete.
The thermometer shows 52 °C
